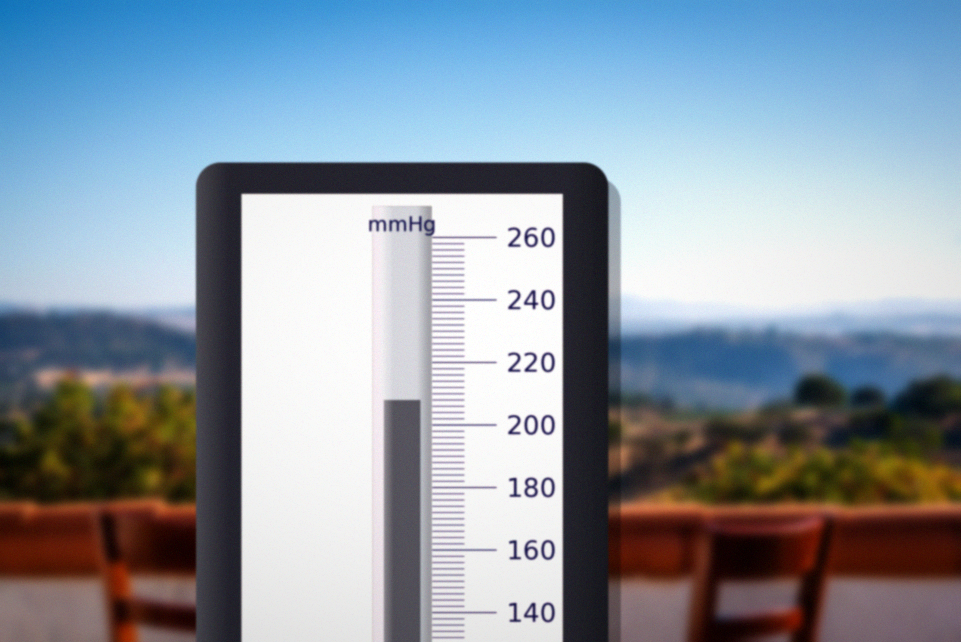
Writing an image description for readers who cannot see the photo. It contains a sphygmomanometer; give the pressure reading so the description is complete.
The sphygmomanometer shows 208 mmHg
